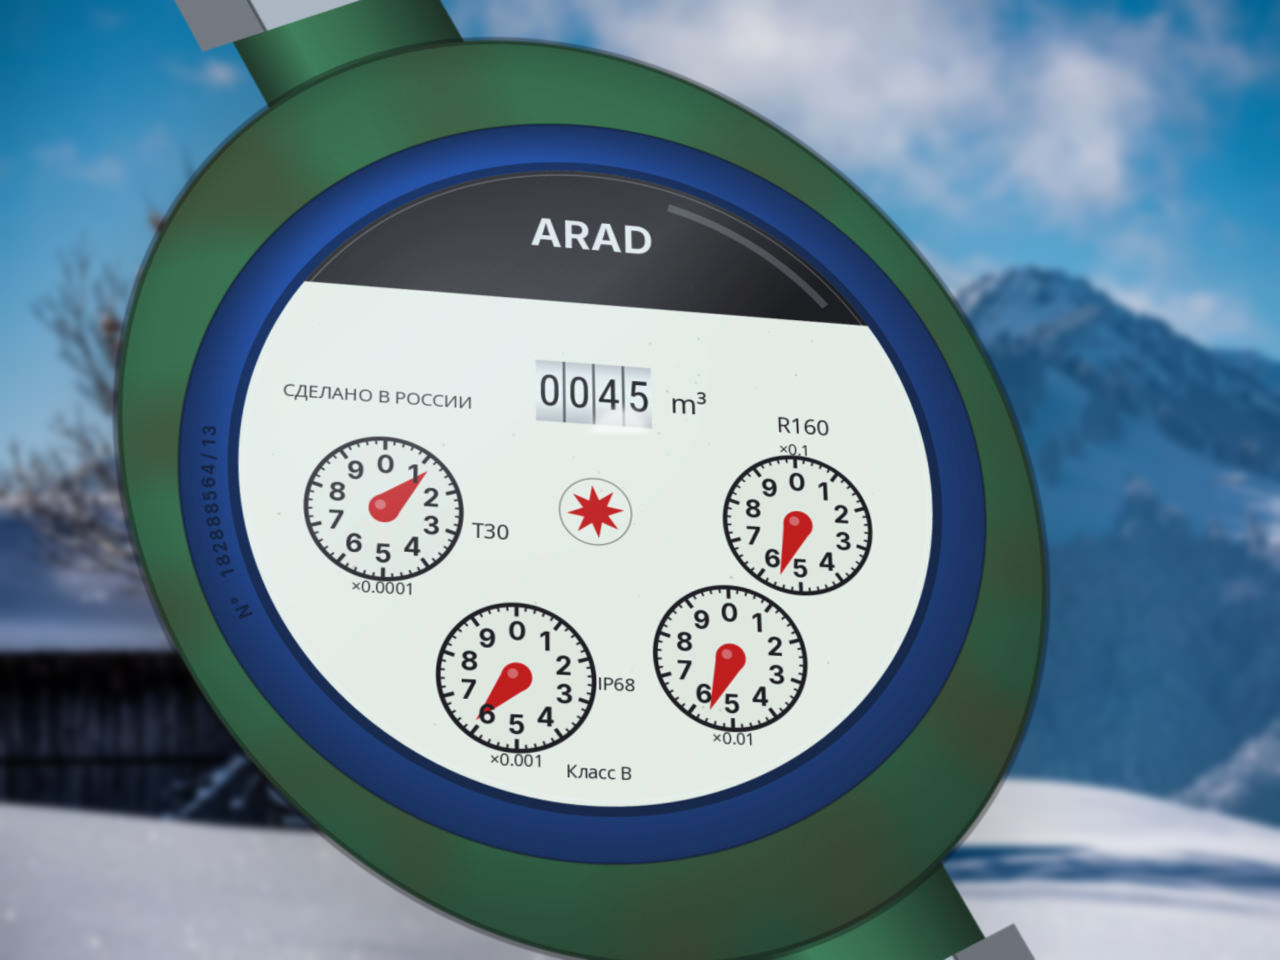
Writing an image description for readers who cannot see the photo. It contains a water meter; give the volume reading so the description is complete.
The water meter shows 45.5561 m³
